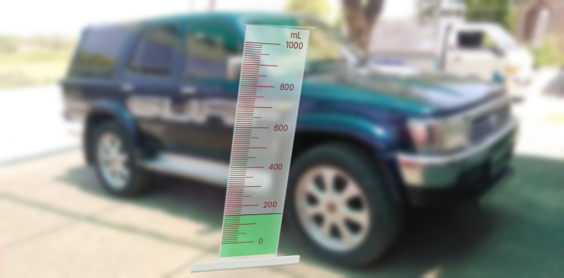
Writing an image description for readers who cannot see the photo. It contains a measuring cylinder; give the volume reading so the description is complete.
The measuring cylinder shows 150 mL
